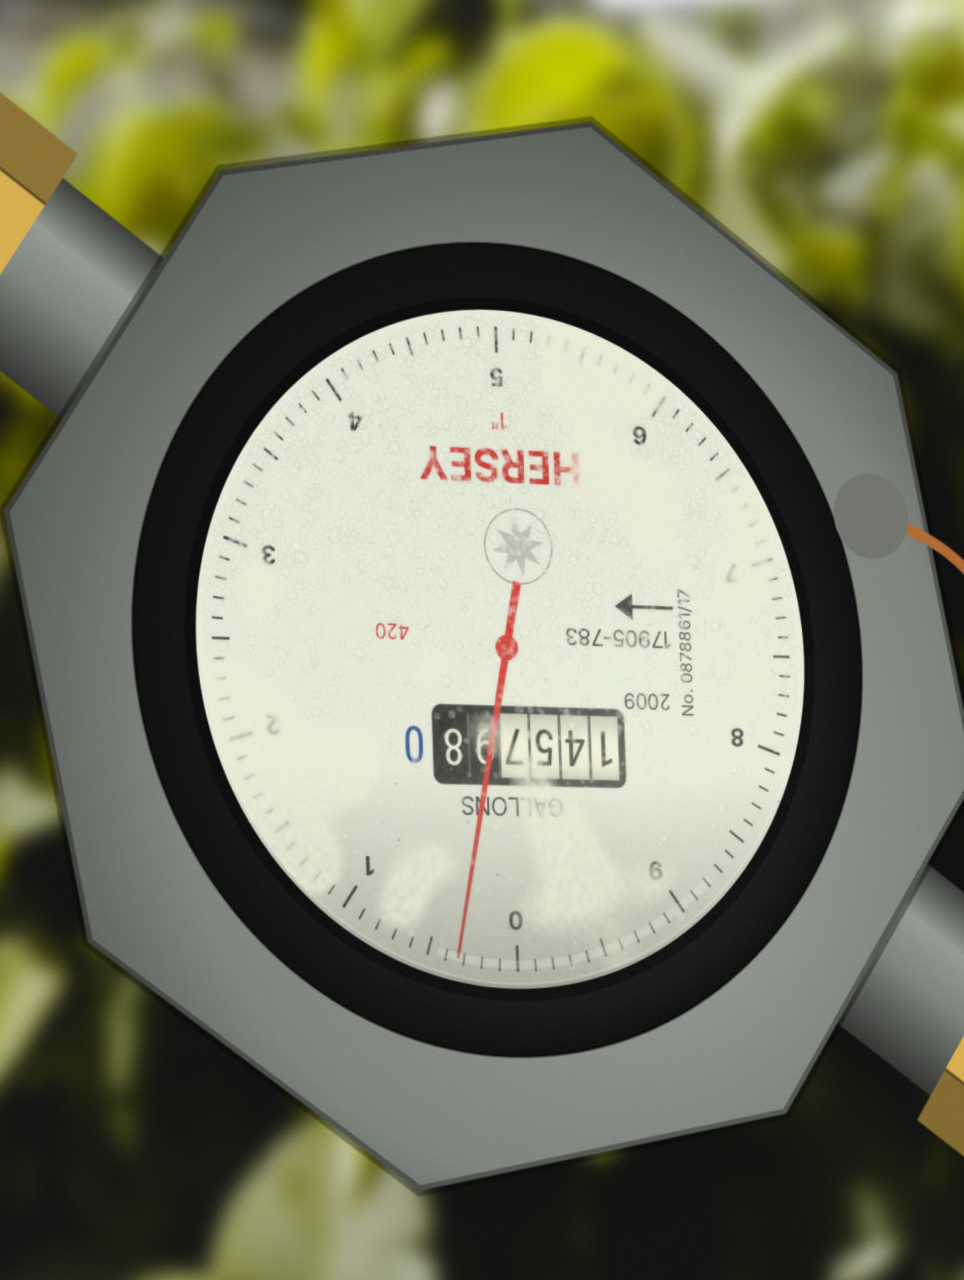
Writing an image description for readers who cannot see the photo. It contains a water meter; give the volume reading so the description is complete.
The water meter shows 1457980.3 gal
